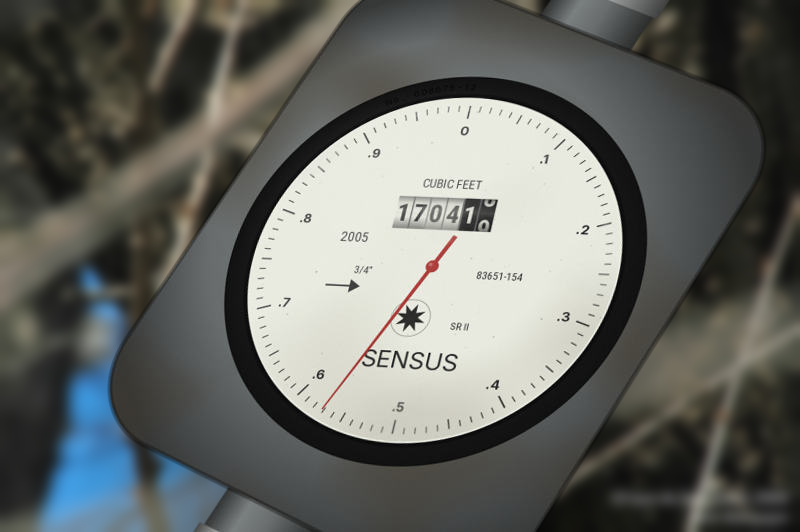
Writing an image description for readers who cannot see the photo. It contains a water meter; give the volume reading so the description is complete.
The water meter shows 170418.57 ft³
